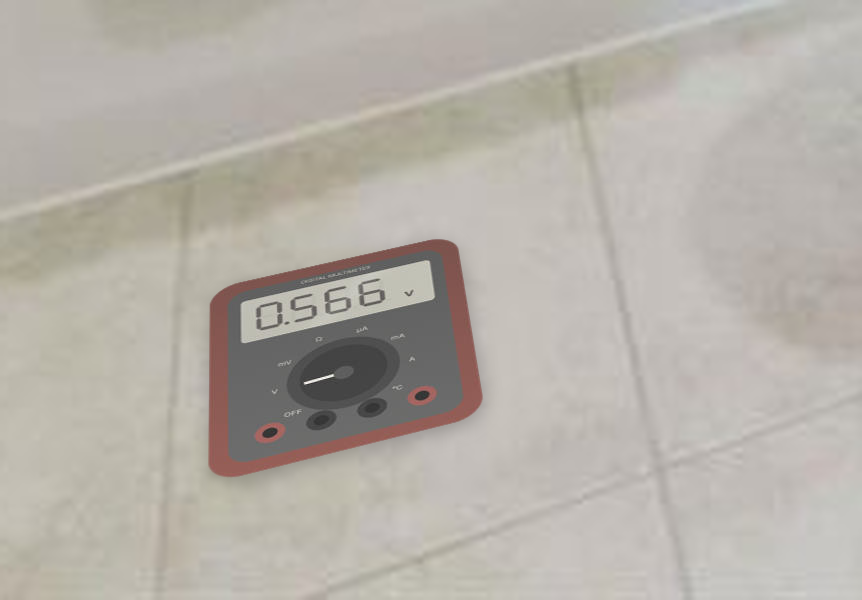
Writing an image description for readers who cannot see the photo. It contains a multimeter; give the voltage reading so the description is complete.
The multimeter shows 0.566 V
